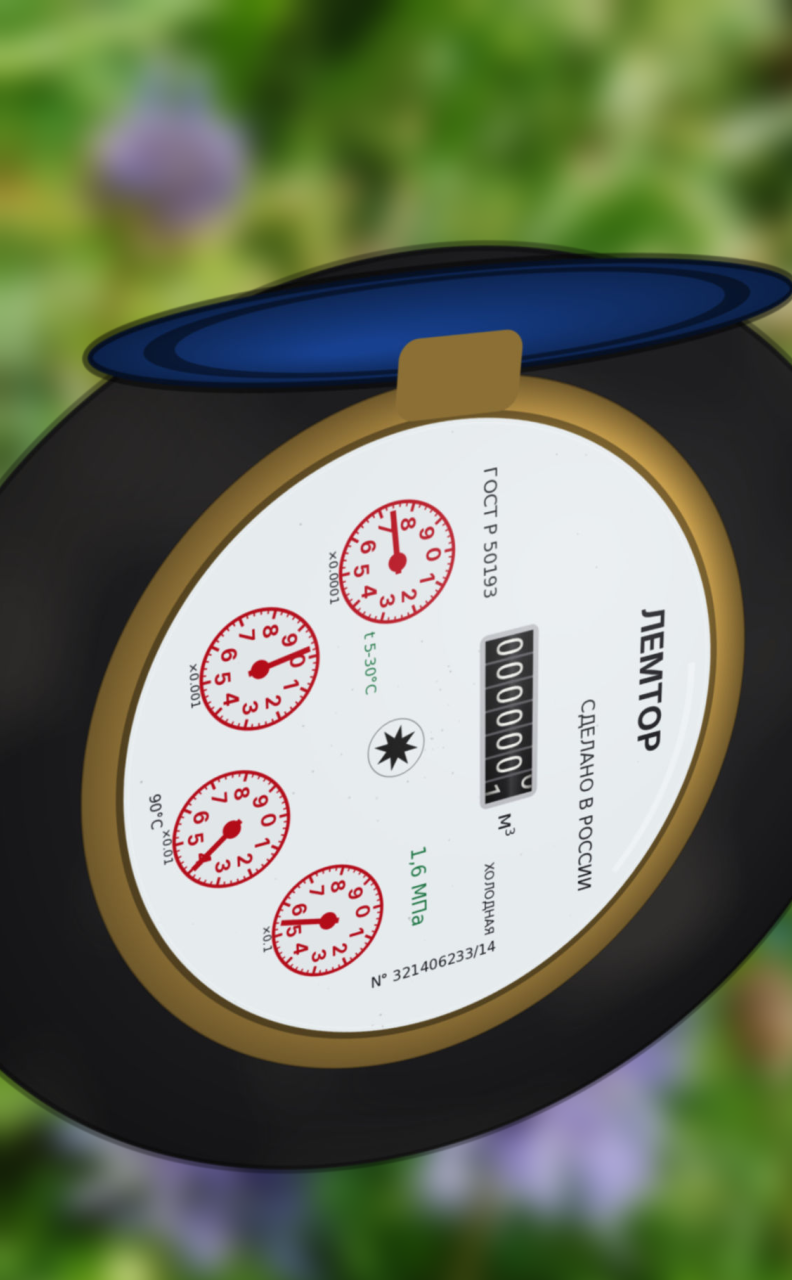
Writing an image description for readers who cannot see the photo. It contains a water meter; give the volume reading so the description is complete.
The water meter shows 0.5397 m³
